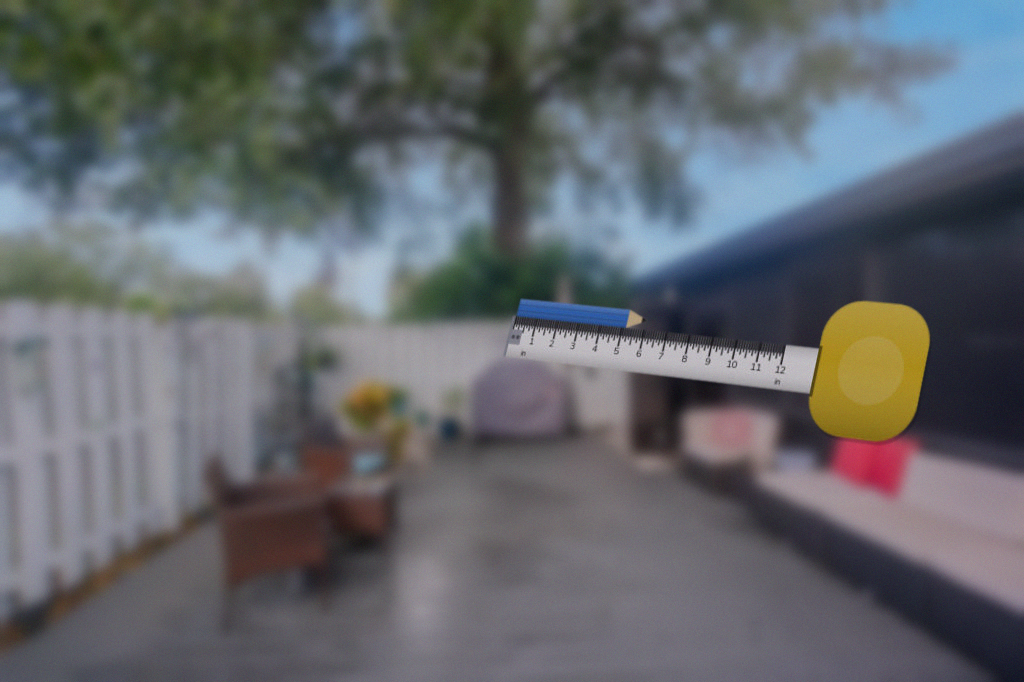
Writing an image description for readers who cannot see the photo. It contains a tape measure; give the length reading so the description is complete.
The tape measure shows 6 in
